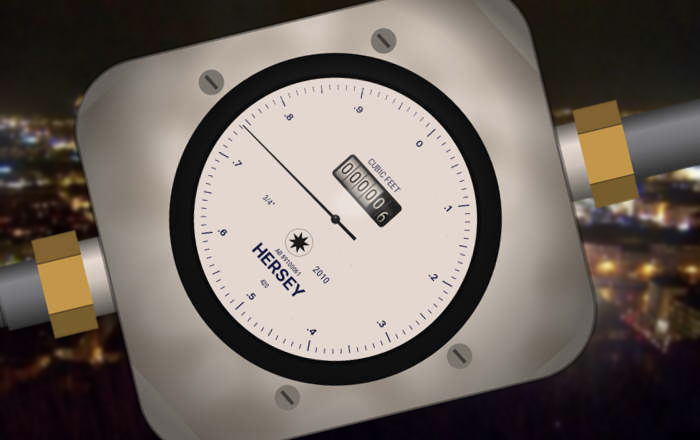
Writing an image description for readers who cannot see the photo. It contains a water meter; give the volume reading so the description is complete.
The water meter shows 5.74 ft³
